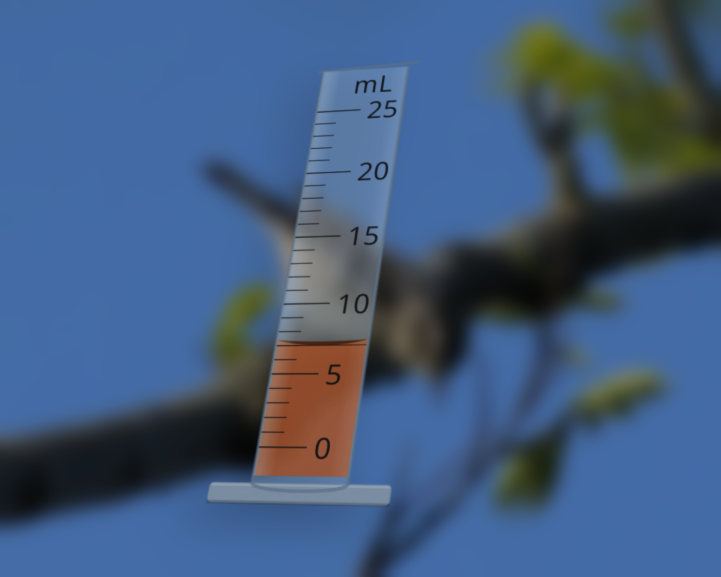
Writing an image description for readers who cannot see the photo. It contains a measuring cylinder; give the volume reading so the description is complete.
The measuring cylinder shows 7 mL
